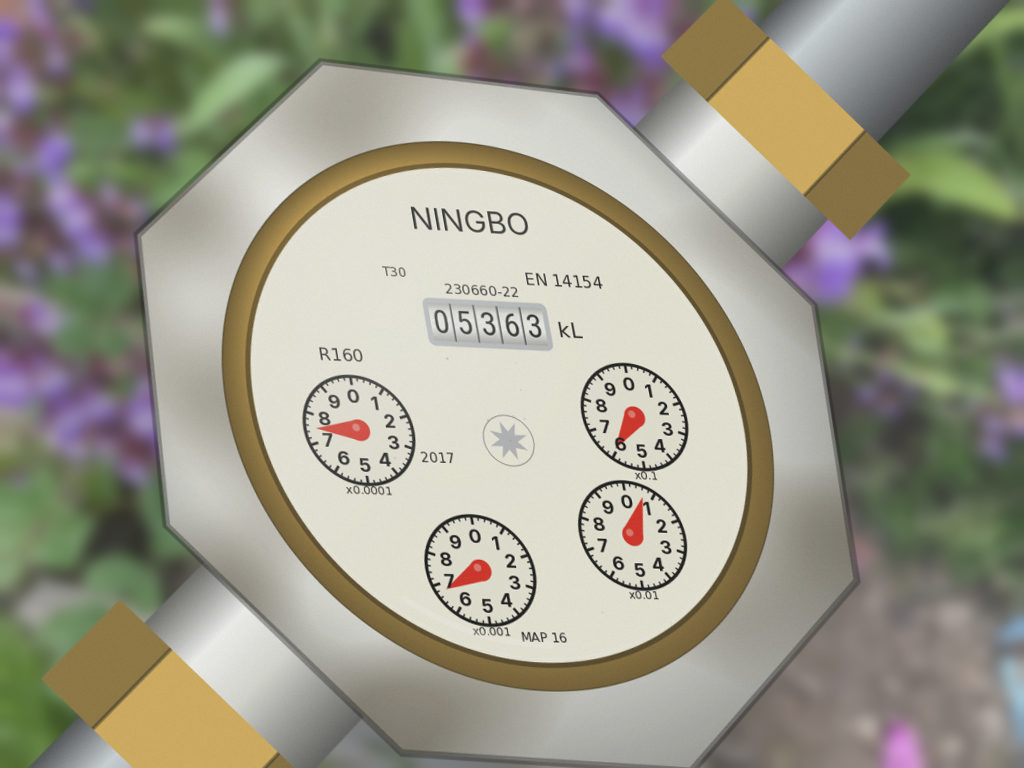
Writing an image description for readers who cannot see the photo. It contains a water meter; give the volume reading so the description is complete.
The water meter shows 5363.6067 kL
